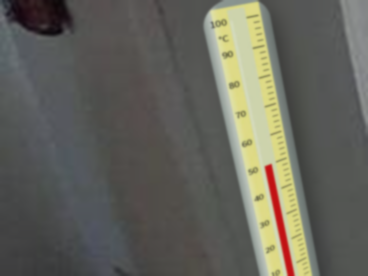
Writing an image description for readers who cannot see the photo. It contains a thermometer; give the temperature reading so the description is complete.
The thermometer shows 50 °C
